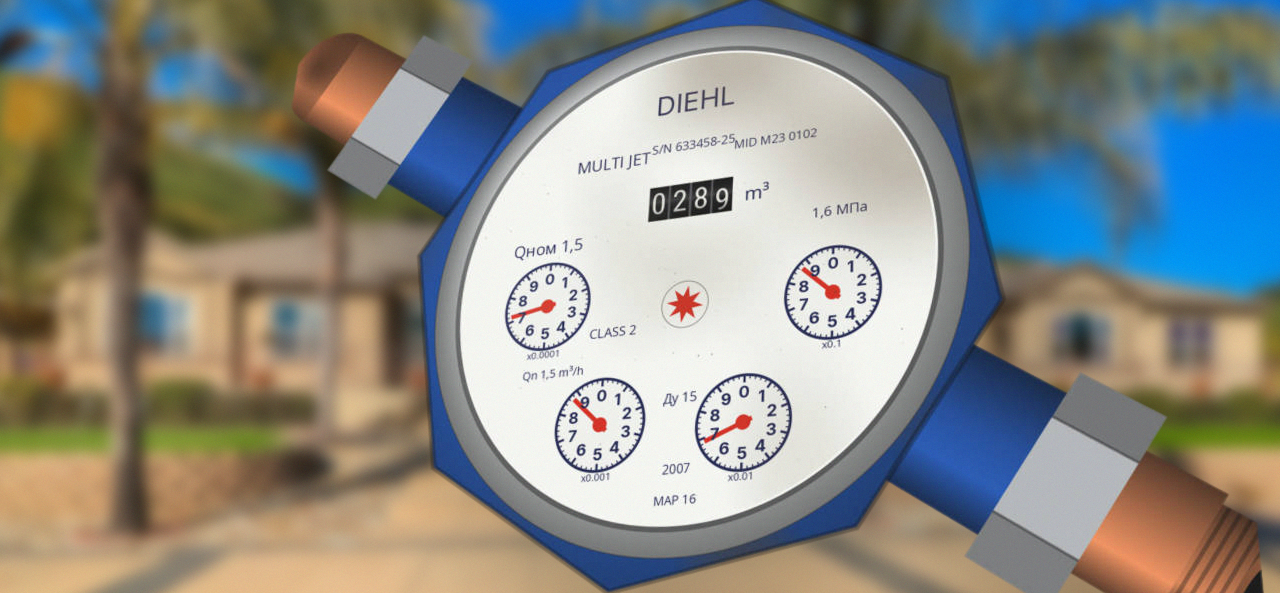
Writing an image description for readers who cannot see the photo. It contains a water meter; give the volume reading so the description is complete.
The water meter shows 288.8687 m³
